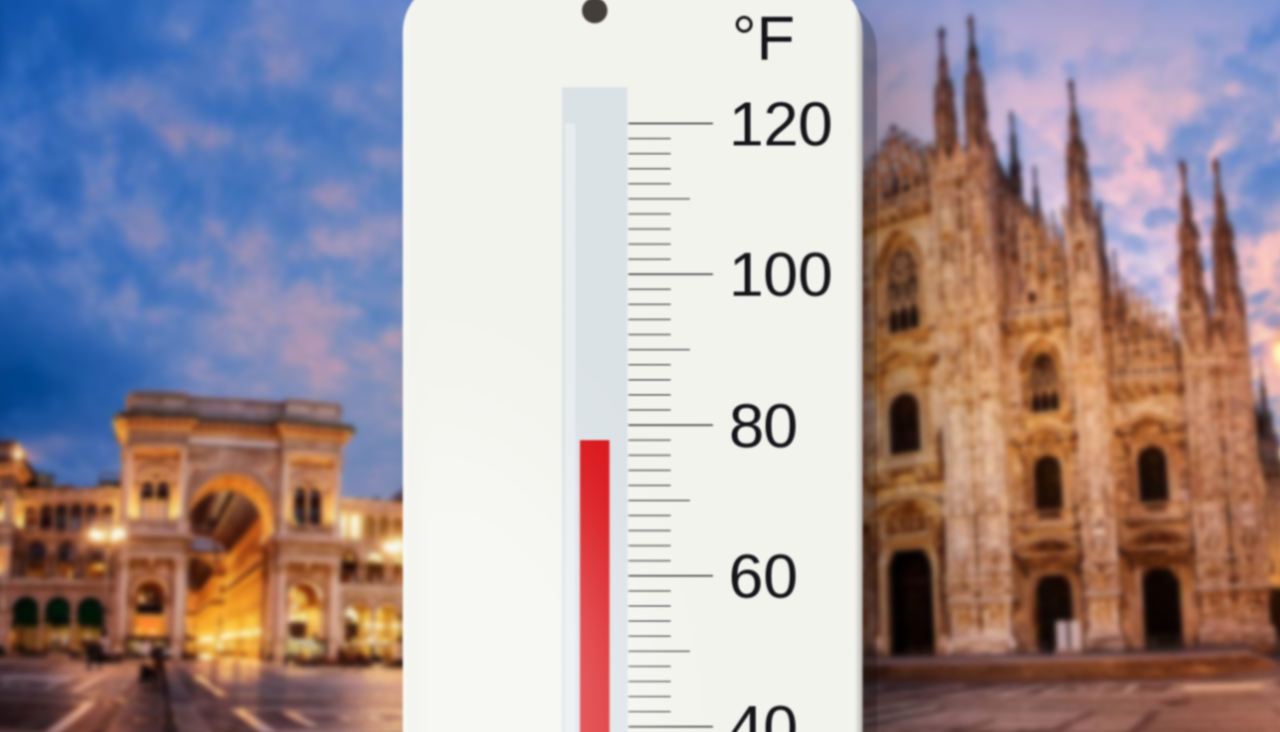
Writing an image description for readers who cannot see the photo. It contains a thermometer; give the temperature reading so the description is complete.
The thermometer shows 78 °F
